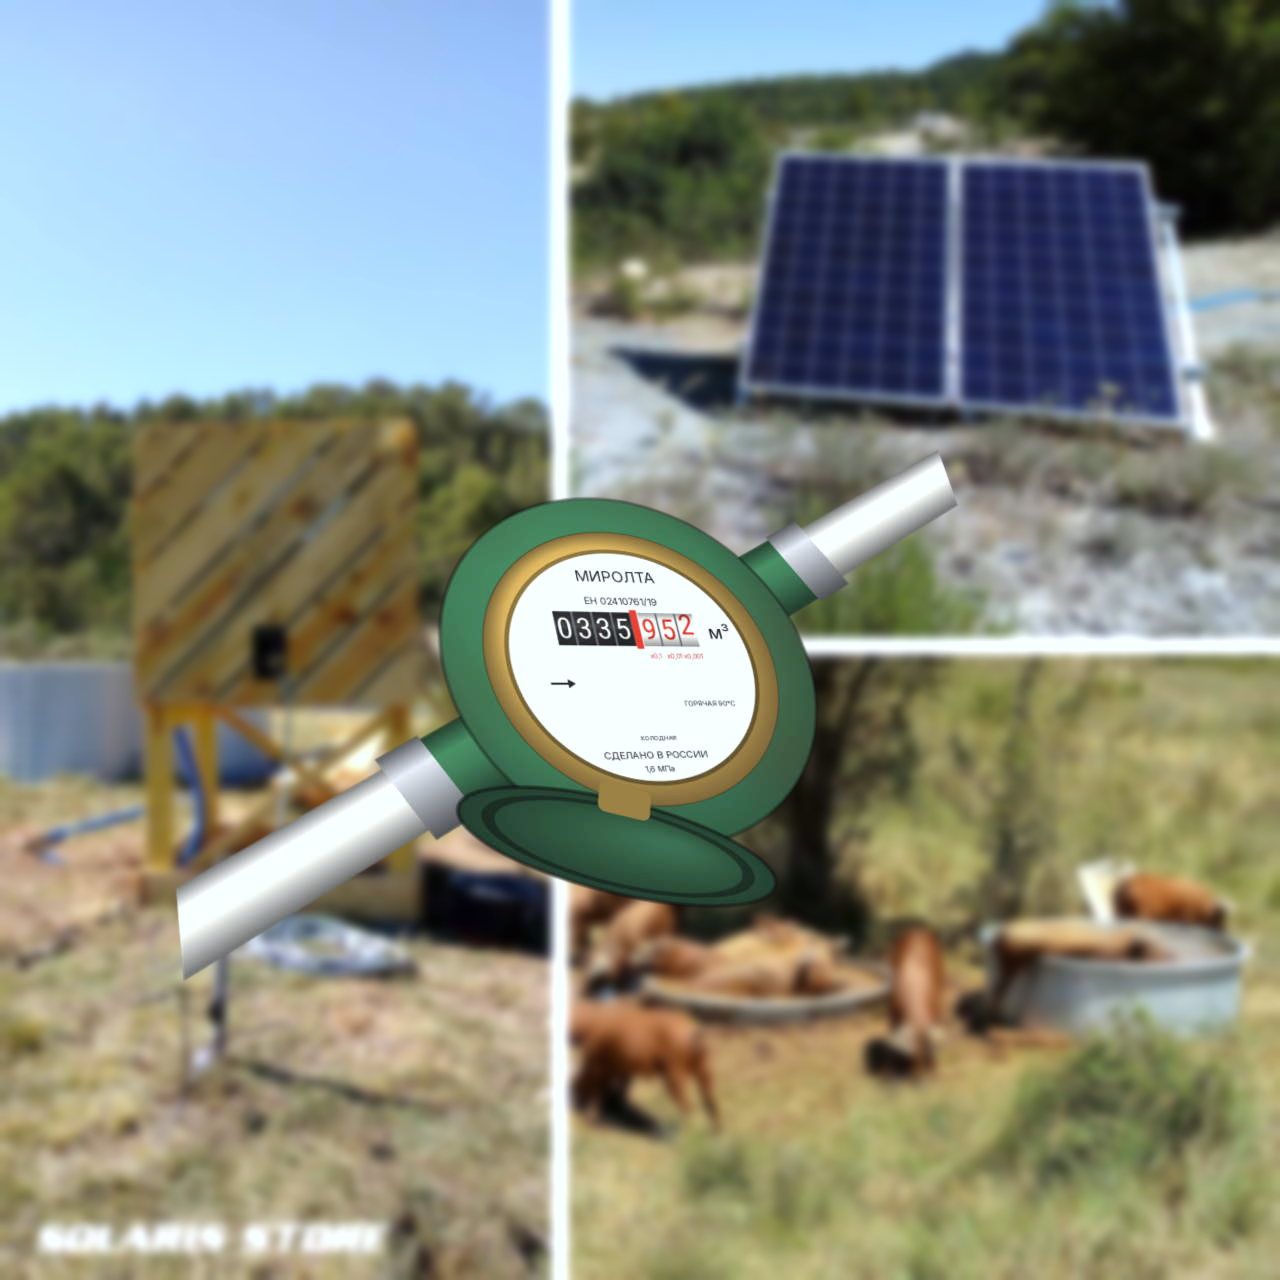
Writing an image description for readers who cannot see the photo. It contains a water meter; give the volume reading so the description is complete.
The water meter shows 335.952 m³
